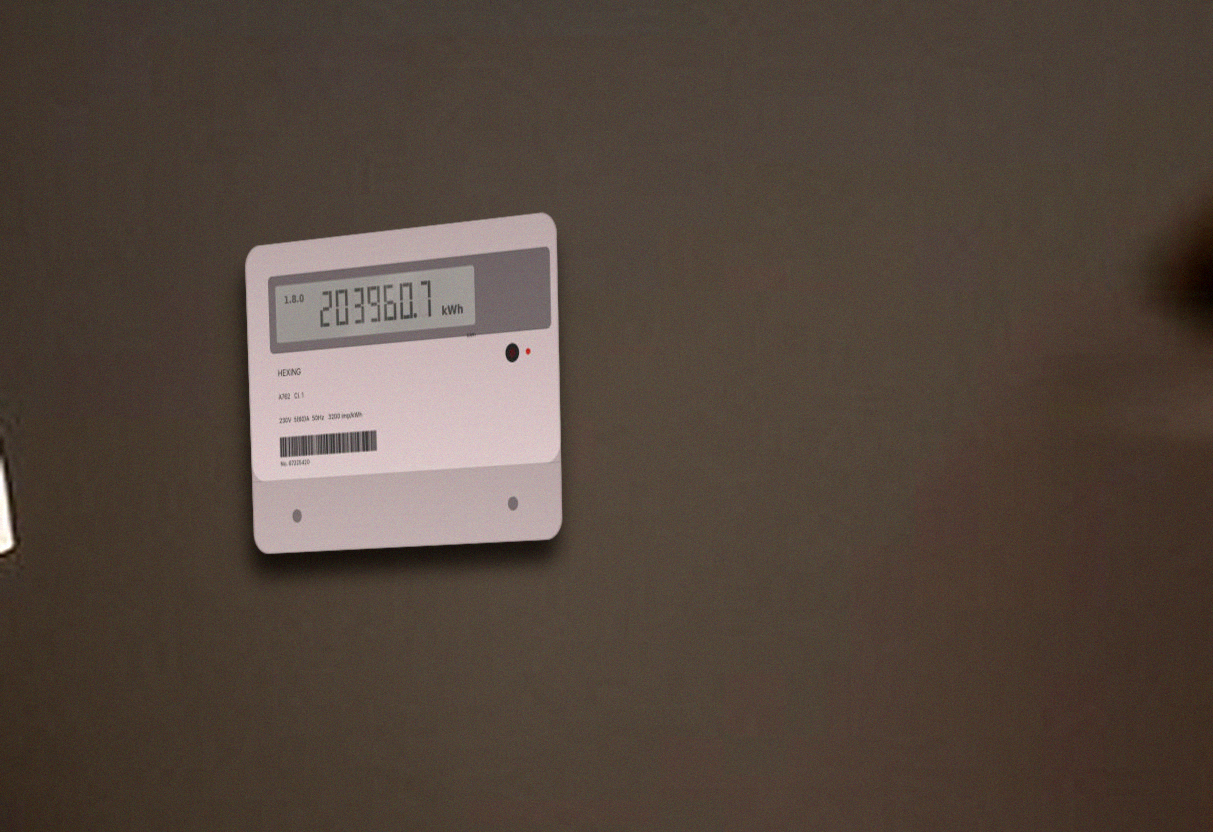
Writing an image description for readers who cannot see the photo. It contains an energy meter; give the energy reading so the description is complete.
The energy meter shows 203960.7 kWh
